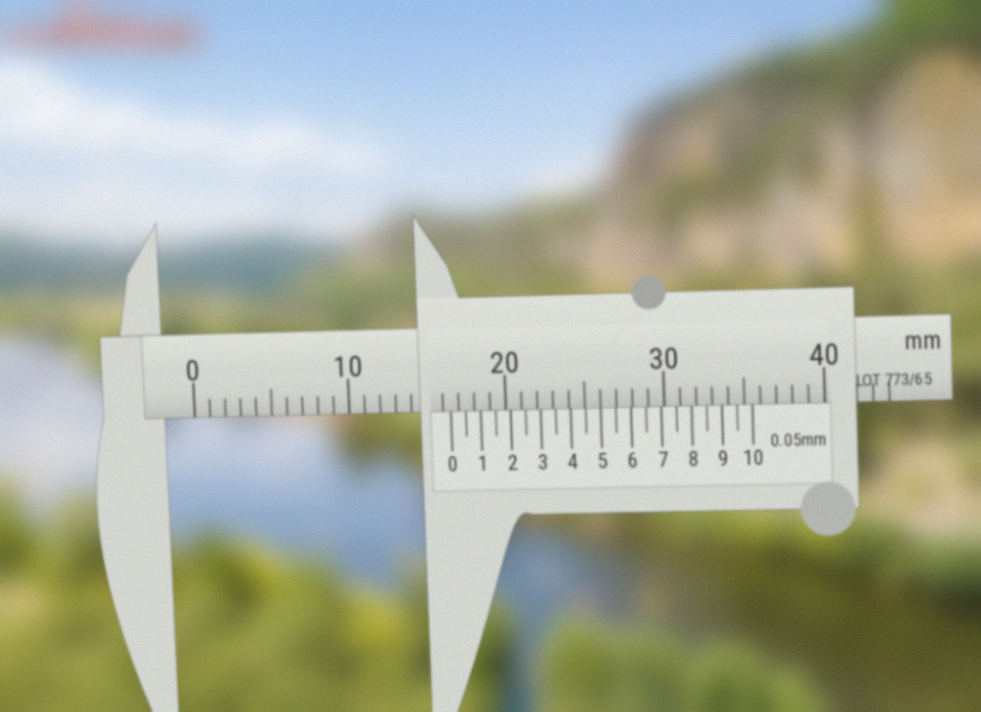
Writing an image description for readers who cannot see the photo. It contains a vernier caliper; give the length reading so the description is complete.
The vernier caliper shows 16.5 mm
